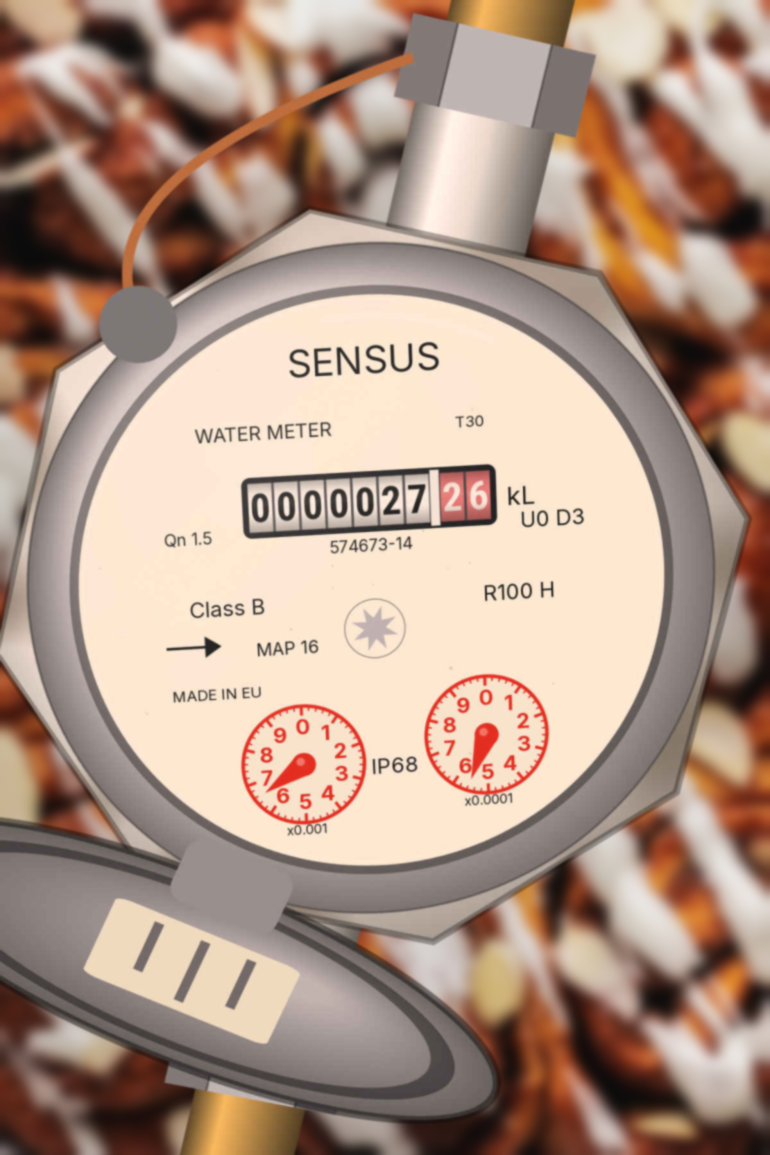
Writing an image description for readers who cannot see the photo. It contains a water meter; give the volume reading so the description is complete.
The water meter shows 27.2665 kL
